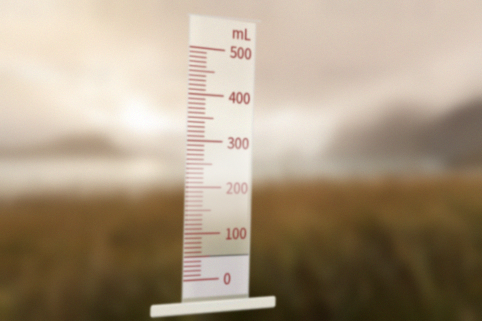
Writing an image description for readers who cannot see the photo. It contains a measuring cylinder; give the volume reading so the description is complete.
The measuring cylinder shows 50 mL
